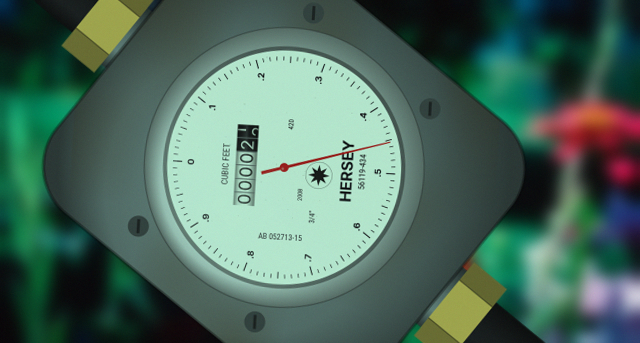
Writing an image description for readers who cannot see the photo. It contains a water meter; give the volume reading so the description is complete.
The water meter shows 21.45 ft³
